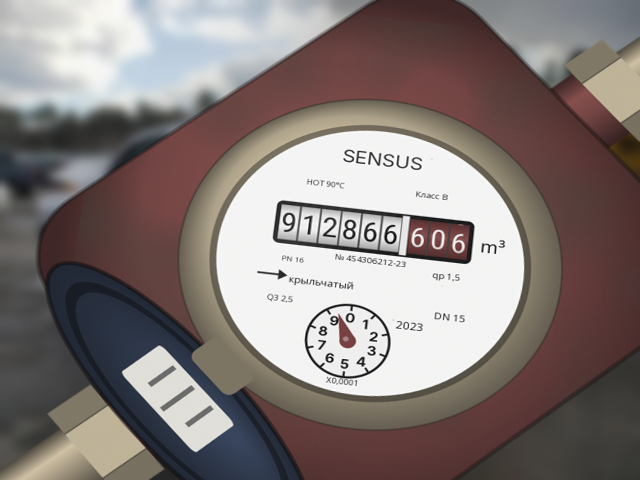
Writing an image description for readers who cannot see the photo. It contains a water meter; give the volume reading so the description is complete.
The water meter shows 912866.6059 m³
